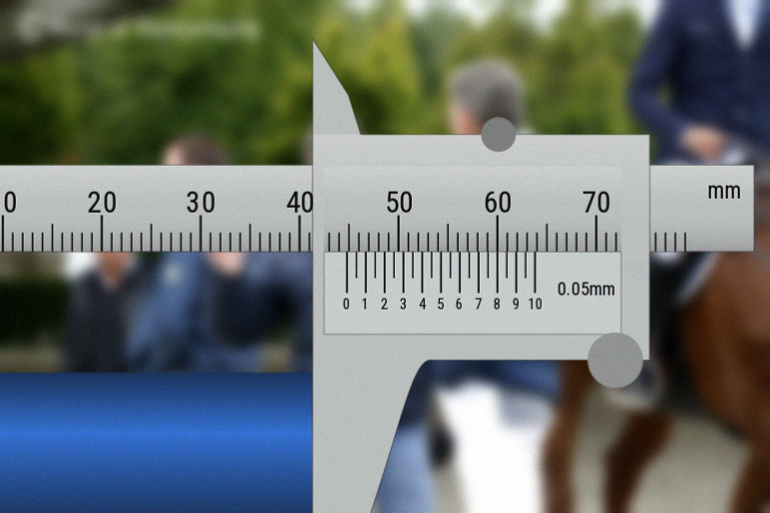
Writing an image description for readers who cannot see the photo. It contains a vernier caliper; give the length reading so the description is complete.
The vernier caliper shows 44.8 mm
